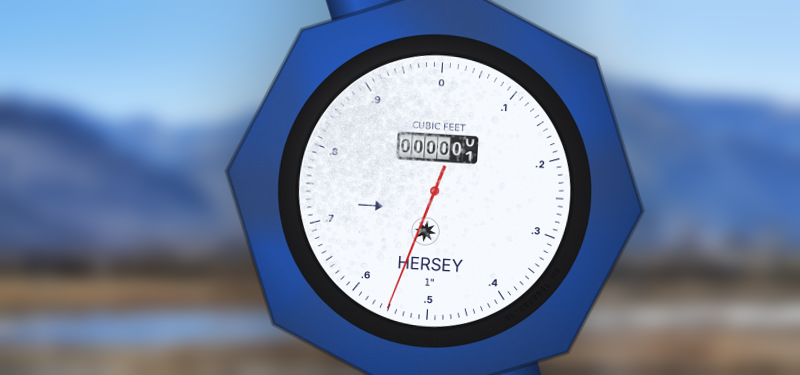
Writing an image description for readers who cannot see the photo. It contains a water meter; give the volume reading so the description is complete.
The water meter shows 0.55 ft³
